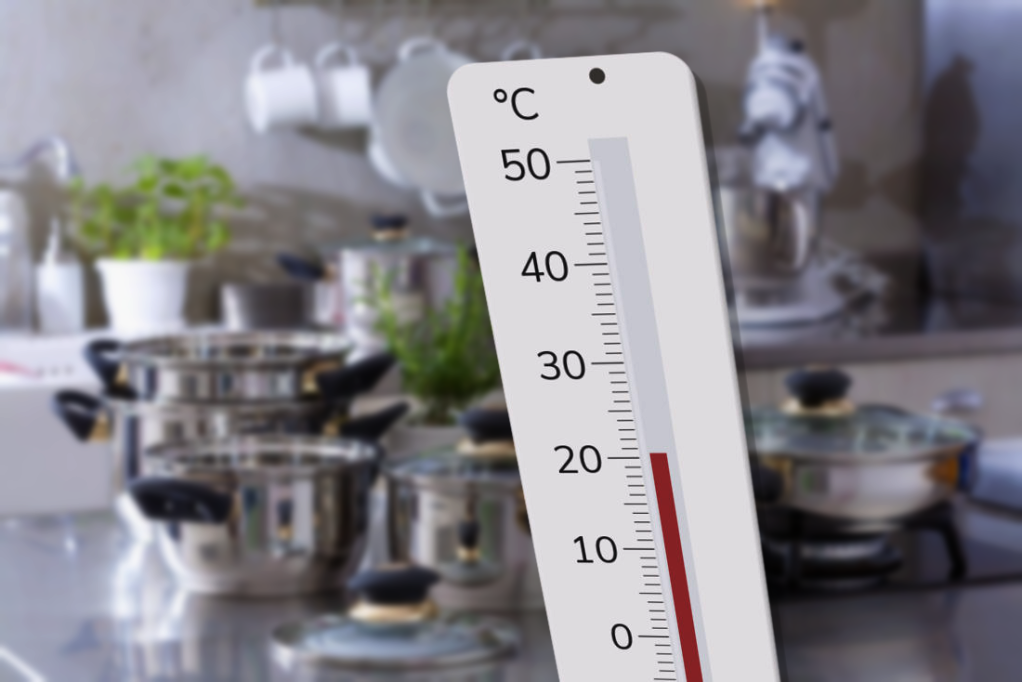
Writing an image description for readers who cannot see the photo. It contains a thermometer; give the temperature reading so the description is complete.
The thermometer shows 20.5 °C
